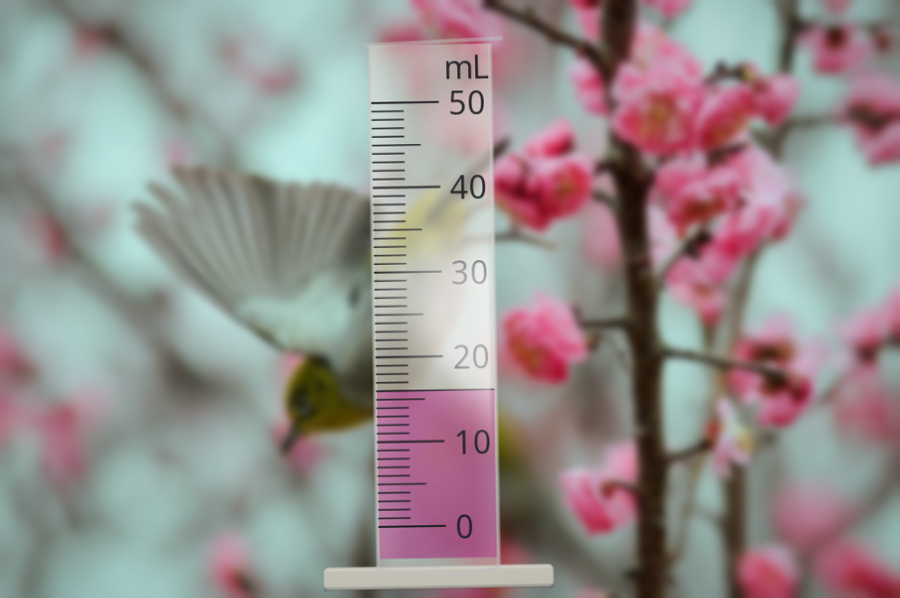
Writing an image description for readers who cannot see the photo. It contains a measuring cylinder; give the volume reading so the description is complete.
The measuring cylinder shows 16 mL
